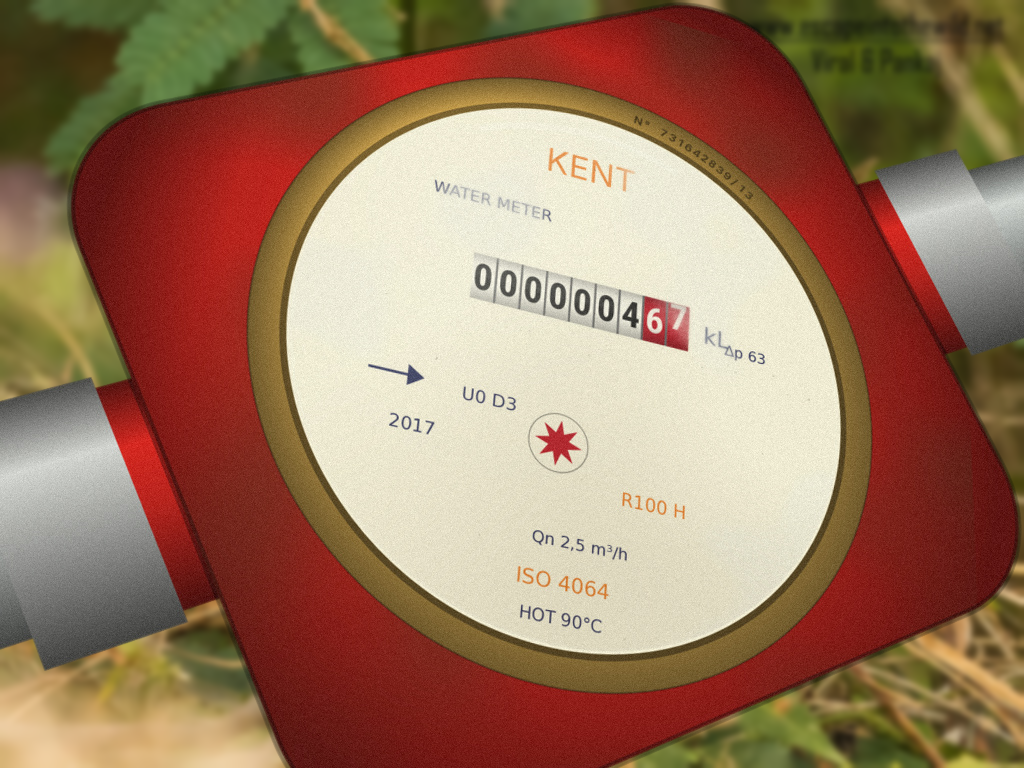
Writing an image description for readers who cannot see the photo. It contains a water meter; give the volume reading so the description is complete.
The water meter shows 4.67 kL
